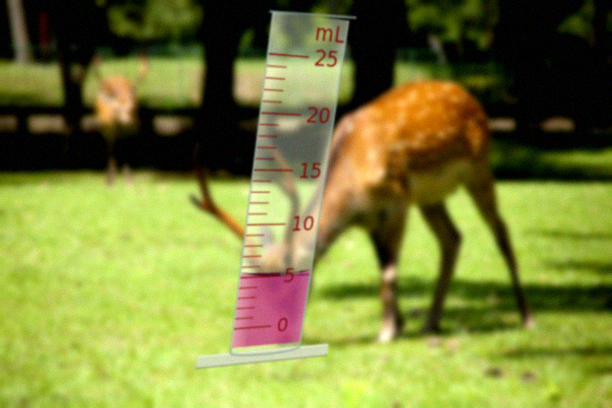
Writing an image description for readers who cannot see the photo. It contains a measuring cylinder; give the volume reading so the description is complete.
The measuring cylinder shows 5 mL
